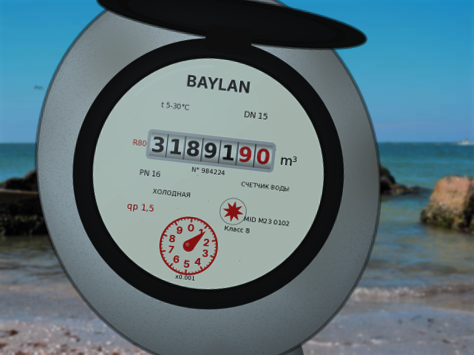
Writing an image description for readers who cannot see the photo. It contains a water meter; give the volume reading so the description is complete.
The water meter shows 31891.901 m³
